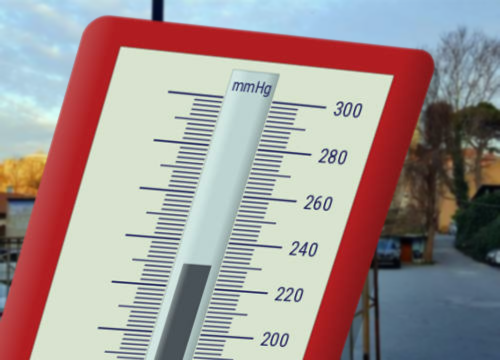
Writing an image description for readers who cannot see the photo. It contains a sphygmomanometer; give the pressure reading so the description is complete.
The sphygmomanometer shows 230 mmHg
